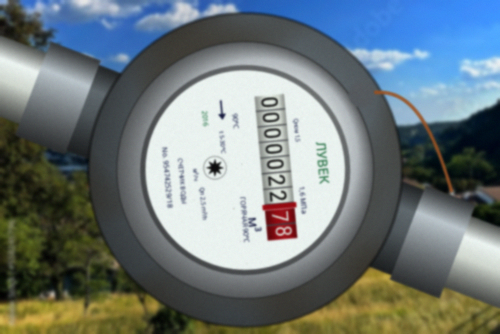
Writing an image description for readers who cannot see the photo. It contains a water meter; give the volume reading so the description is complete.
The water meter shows 22.78 m³
